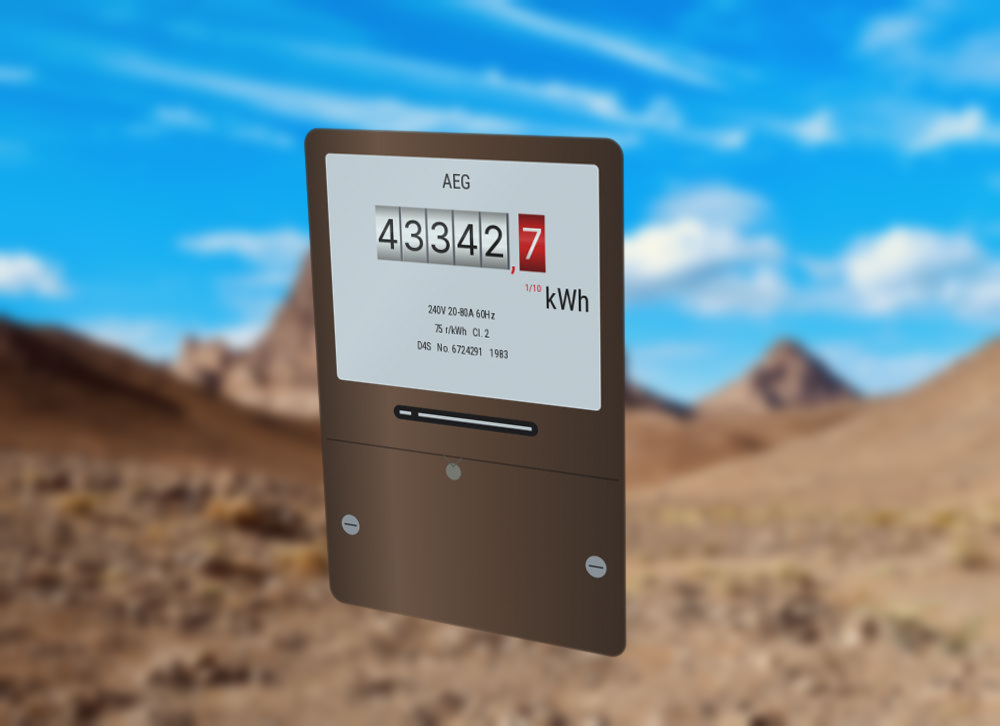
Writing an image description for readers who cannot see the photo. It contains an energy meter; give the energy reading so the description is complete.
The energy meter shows 43342.7 kWh
